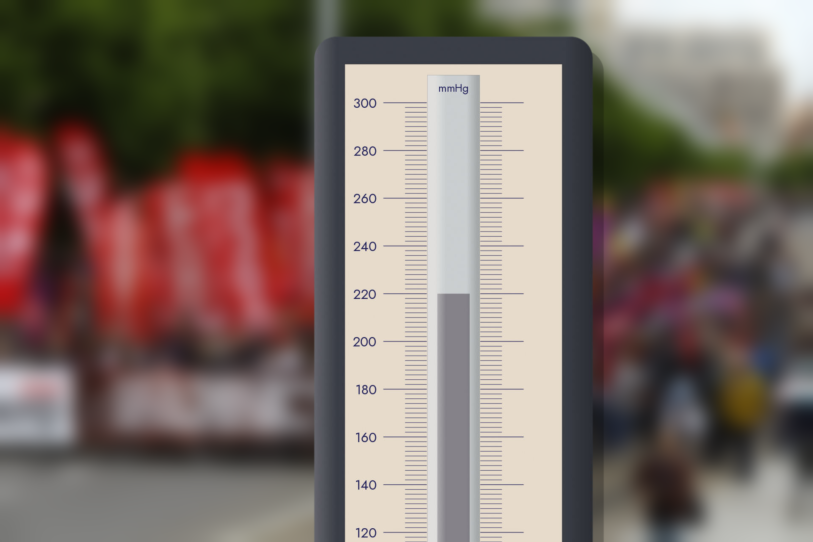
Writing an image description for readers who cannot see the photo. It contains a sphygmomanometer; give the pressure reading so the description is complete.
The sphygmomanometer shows 220 mmHg
